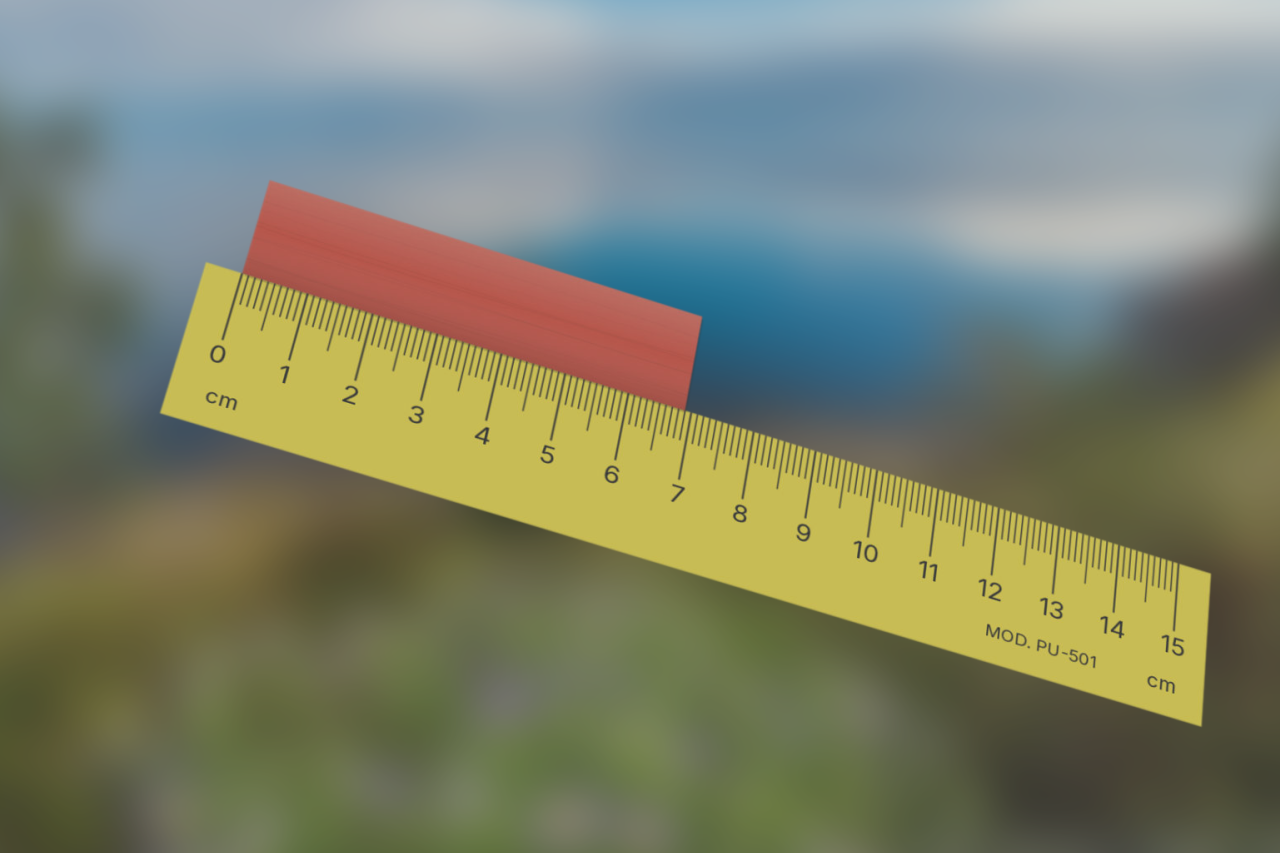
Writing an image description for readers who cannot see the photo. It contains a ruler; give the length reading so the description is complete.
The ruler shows 6.9 cm
